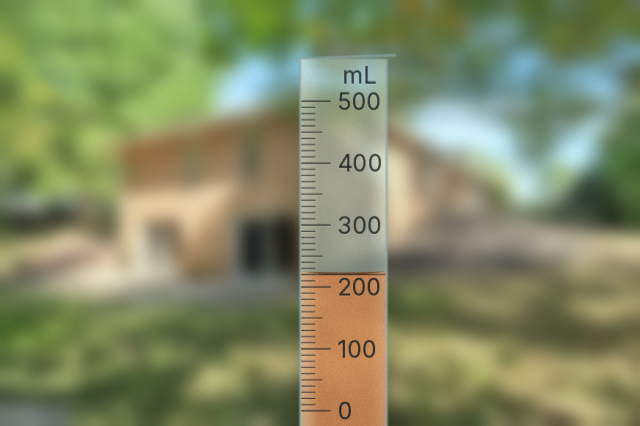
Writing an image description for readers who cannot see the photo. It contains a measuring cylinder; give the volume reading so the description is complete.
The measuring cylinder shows 220 mL
